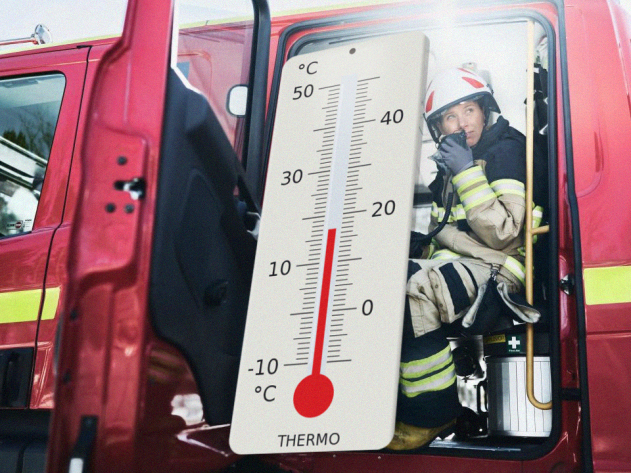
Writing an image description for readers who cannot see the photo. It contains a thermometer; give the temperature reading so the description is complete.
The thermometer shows 17 °C
